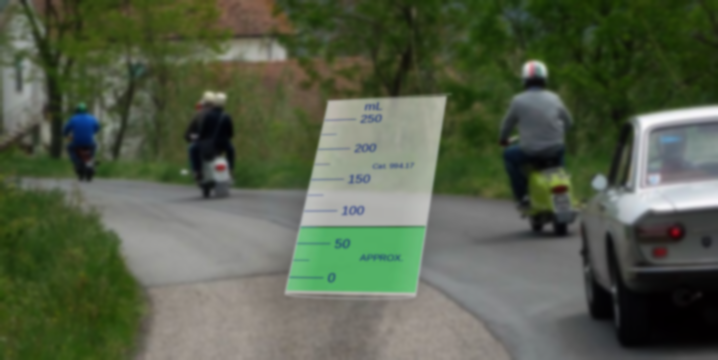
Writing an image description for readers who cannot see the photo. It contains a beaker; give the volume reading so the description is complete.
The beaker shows 75 mL
